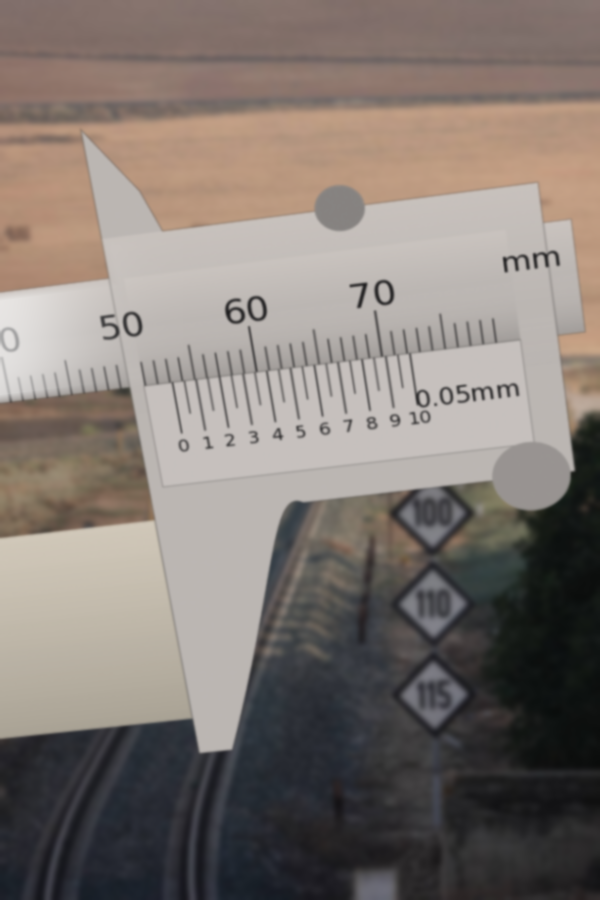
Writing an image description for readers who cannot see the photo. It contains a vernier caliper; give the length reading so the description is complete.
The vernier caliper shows 53.2 mm
